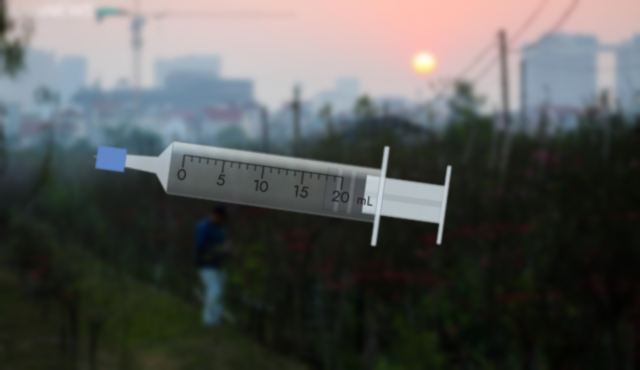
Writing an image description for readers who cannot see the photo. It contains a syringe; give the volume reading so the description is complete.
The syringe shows 18 mL
